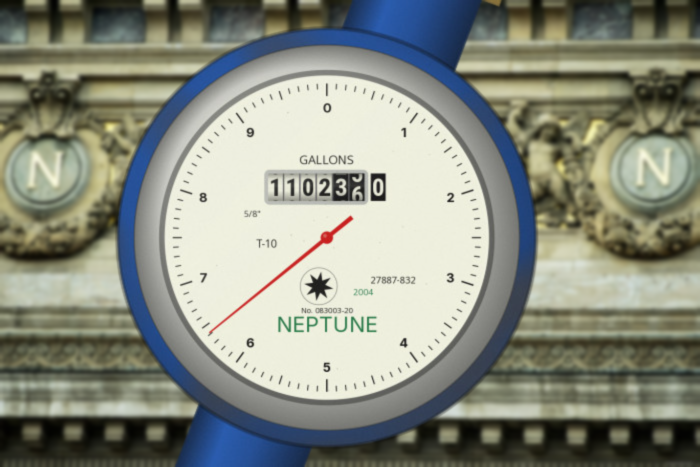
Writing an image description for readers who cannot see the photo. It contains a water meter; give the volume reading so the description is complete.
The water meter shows 1102356.4 gal
